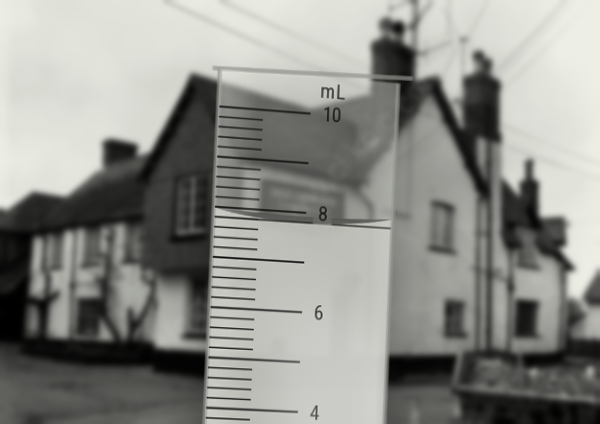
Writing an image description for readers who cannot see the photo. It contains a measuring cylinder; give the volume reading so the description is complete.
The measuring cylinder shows 7.8 mL
